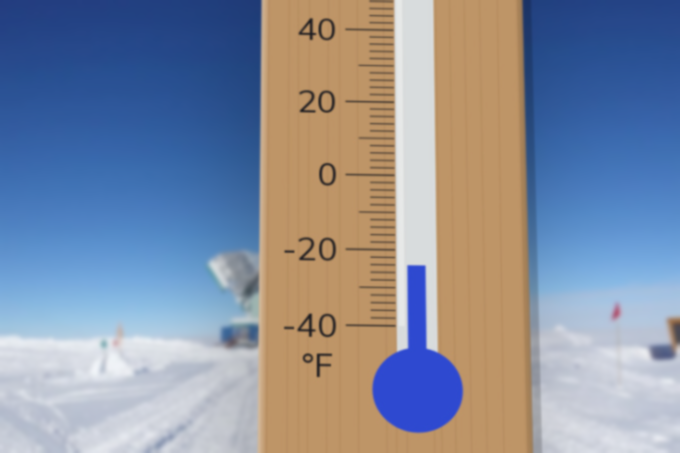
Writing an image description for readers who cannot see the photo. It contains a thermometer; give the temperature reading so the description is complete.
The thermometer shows -24 °F
